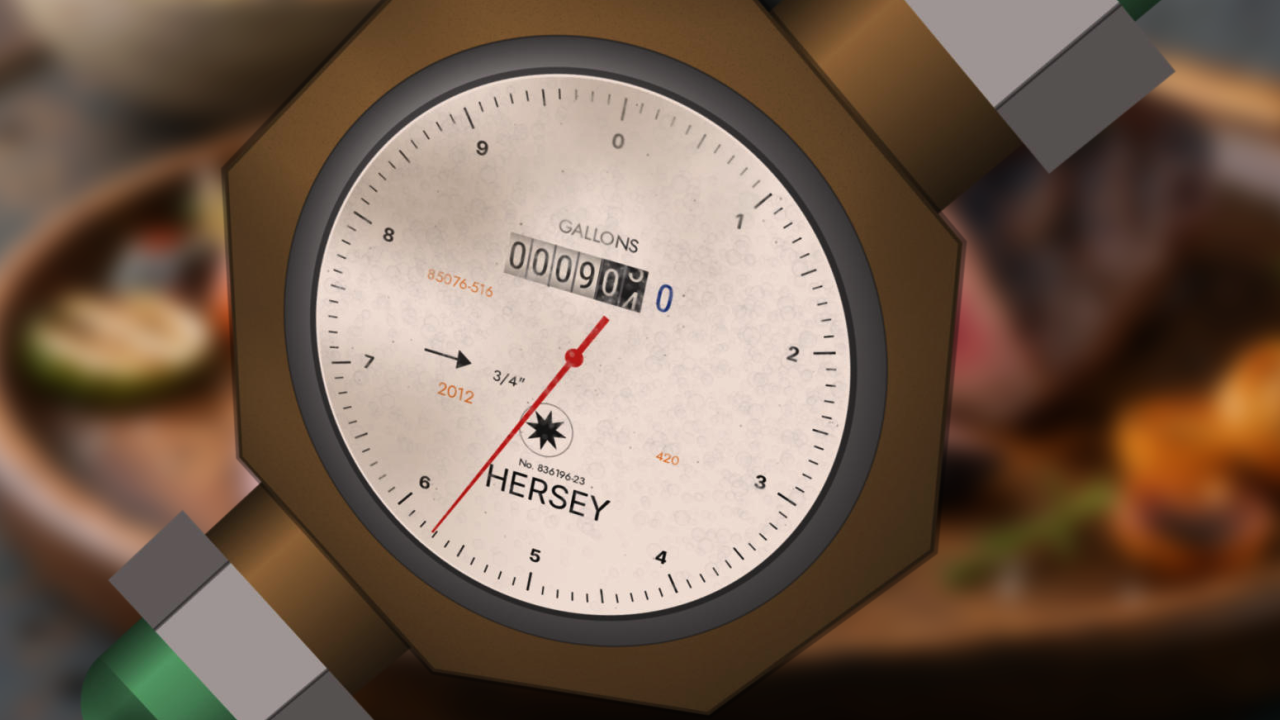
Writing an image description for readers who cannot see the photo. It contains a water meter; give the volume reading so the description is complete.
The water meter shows 9035.7 gal
